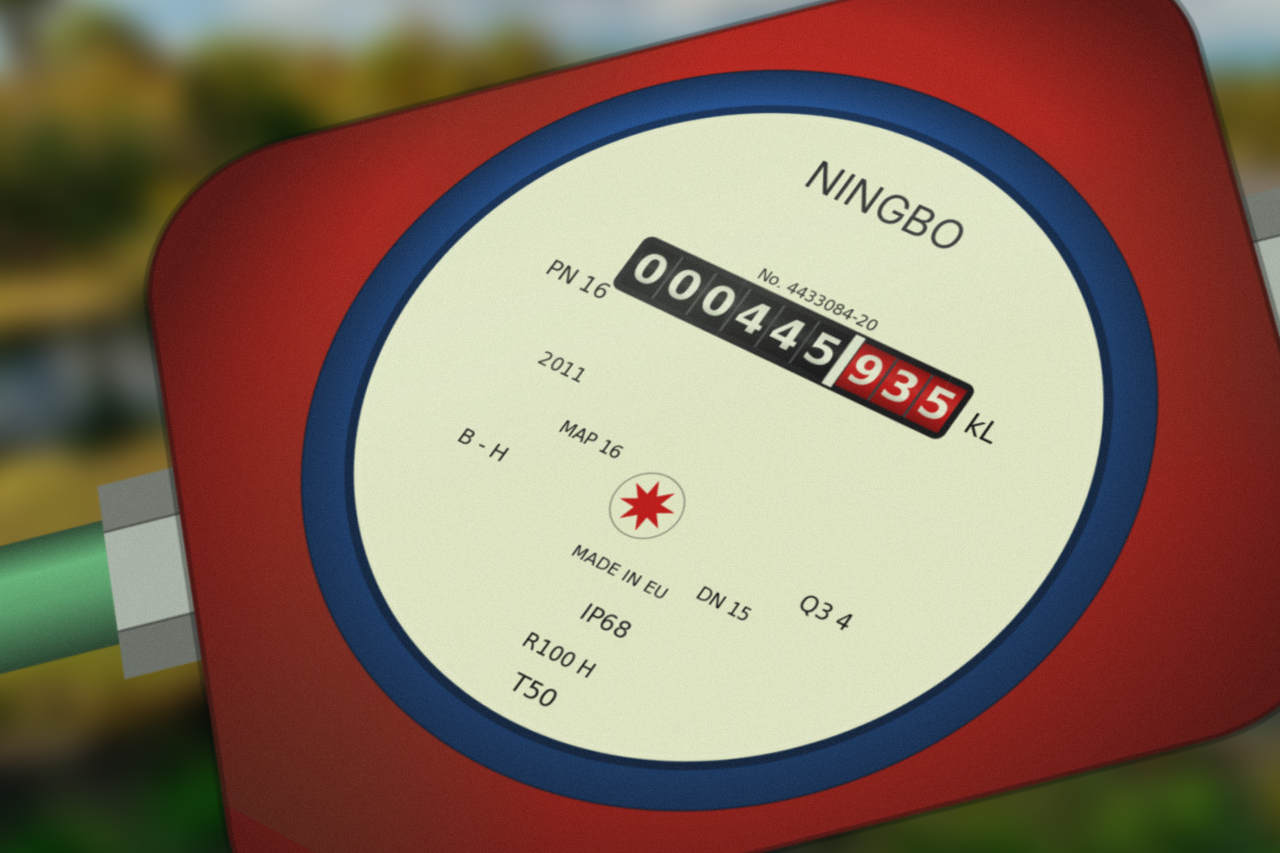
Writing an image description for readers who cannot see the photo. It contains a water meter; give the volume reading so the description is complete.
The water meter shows 445.935 kL
